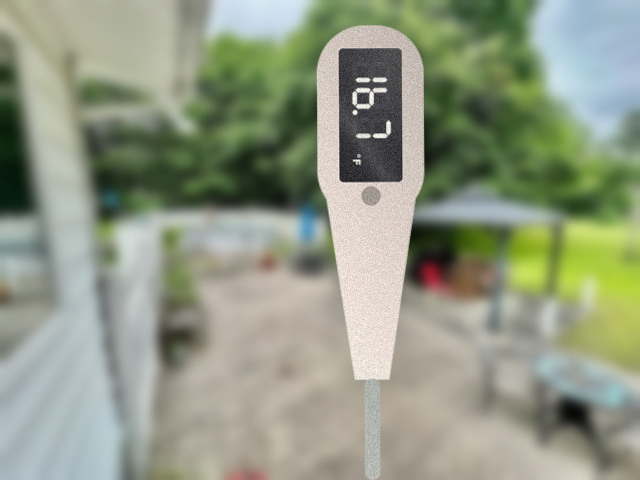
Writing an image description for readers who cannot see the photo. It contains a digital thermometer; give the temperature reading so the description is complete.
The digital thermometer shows 16.7 °F
